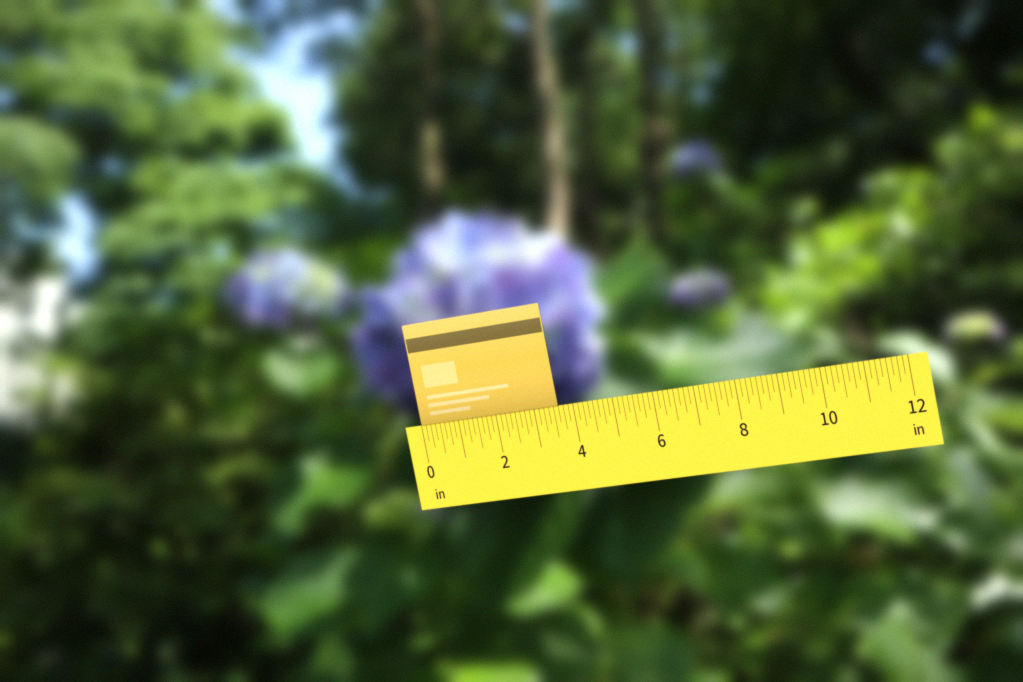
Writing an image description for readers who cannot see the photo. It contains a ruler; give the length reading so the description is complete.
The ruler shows 3.625 in
